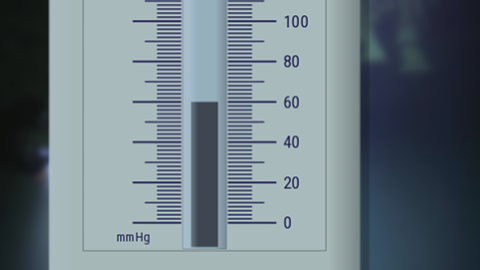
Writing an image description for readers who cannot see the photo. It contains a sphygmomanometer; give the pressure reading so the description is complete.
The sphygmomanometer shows 60 mmHg
